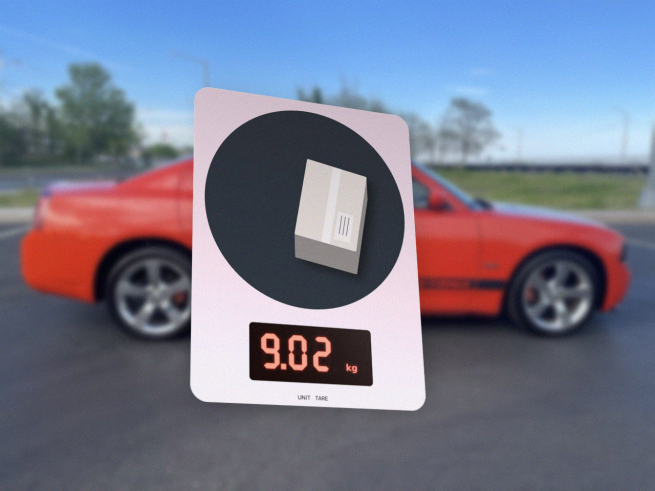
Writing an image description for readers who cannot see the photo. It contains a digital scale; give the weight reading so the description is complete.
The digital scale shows 9.02 kg
